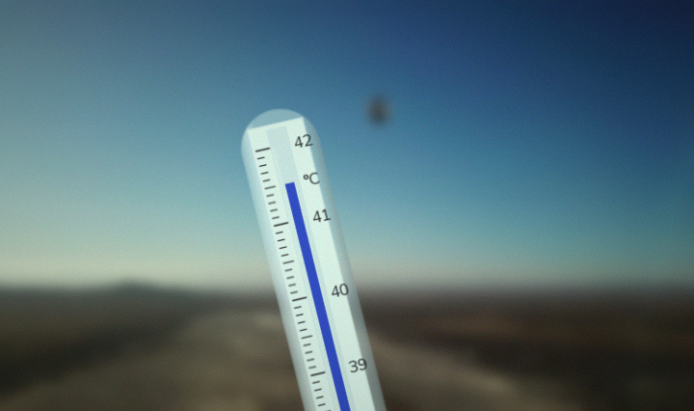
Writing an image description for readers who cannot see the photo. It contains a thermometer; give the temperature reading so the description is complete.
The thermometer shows 41.5 °C
